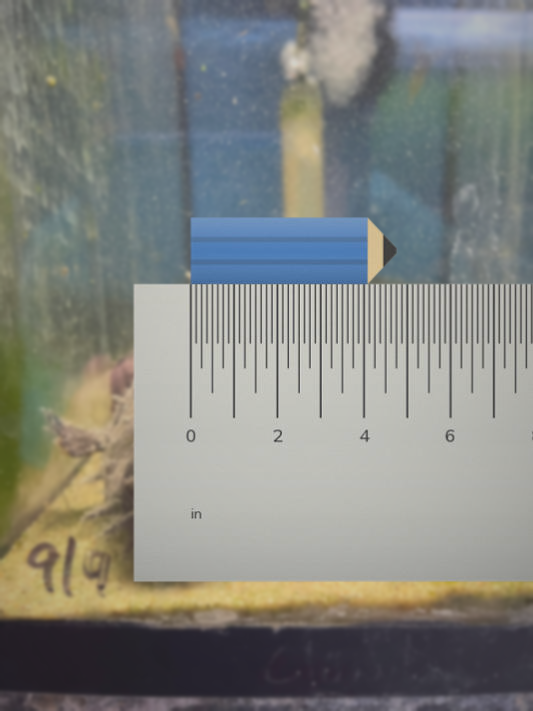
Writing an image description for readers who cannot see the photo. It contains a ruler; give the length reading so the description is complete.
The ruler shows 4.75 in
